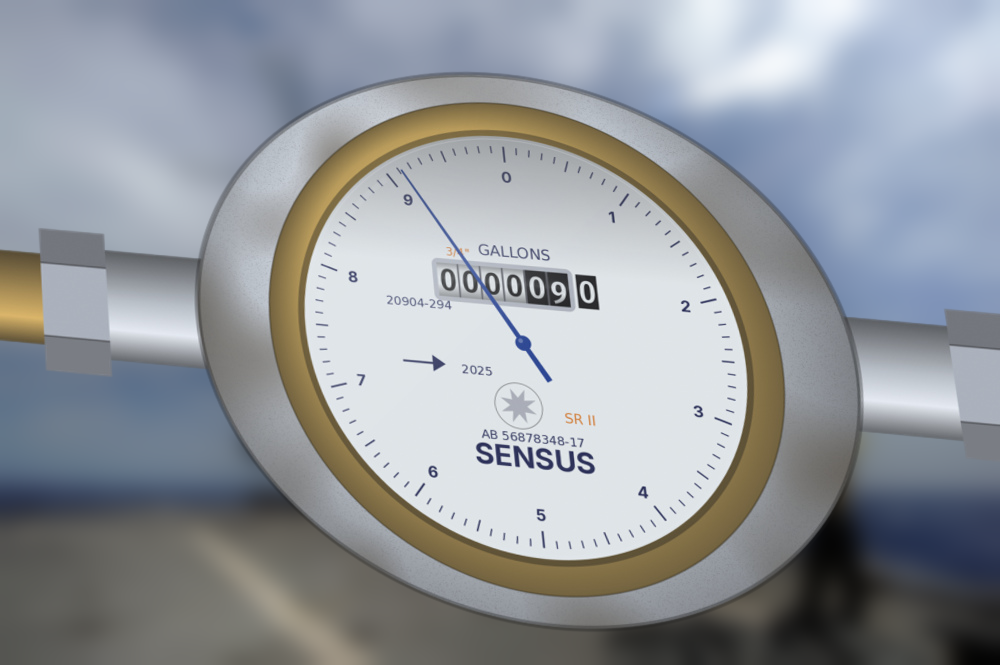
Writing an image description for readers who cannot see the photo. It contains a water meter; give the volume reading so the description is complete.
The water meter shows 89.1 gal
